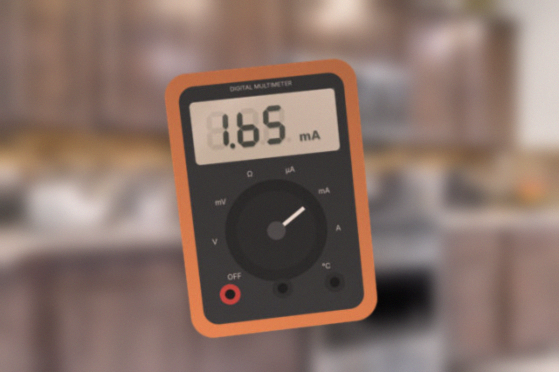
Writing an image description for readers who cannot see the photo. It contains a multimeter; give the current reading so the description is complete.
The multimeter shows 1.65 mA
